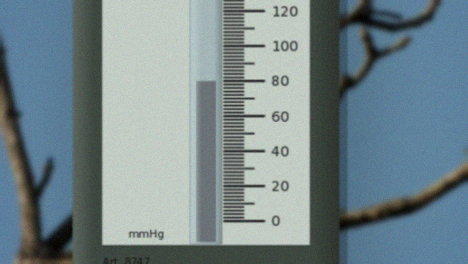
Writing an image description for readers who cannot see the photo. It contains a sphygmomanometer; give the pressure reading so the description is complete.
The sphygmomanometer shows 80 mmHg
